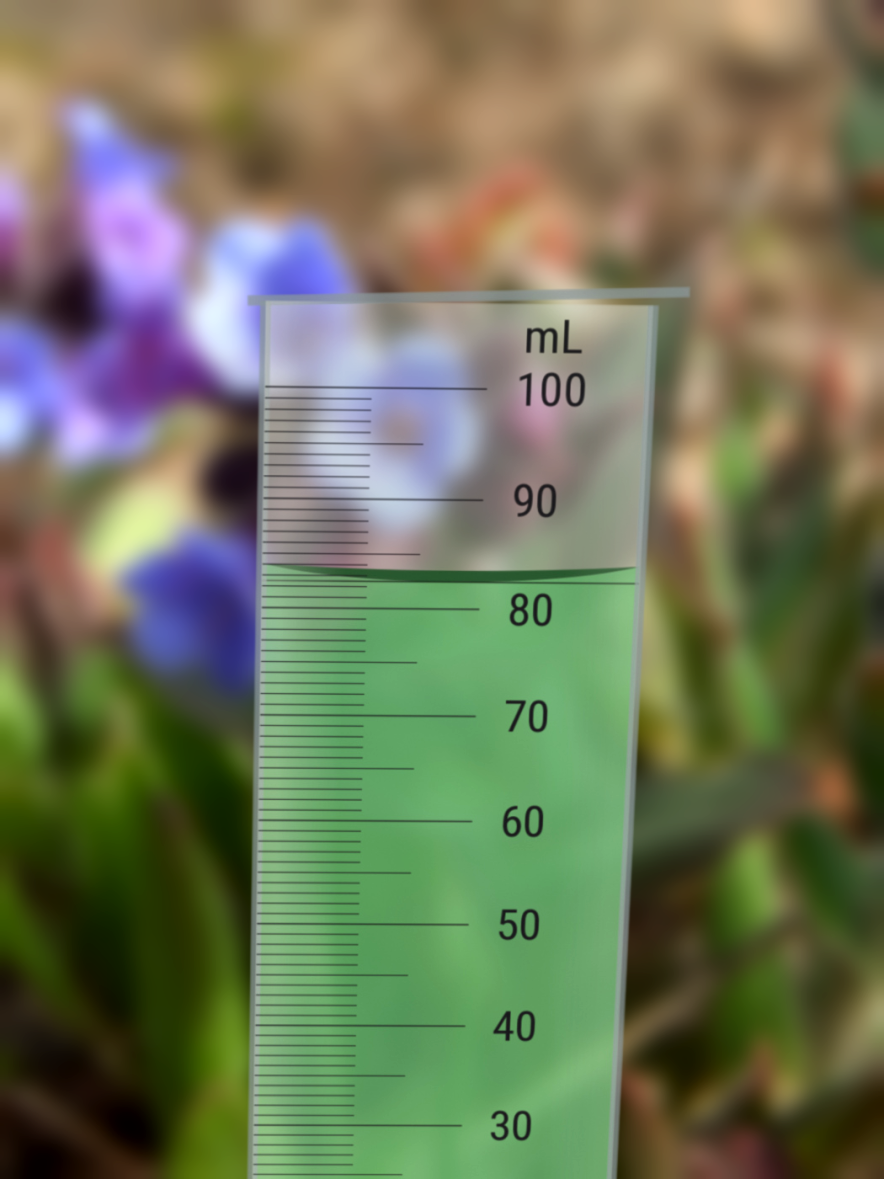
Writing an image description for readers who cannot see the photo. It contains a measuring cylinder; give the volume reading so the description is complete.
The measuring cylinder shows 82.5 mL
